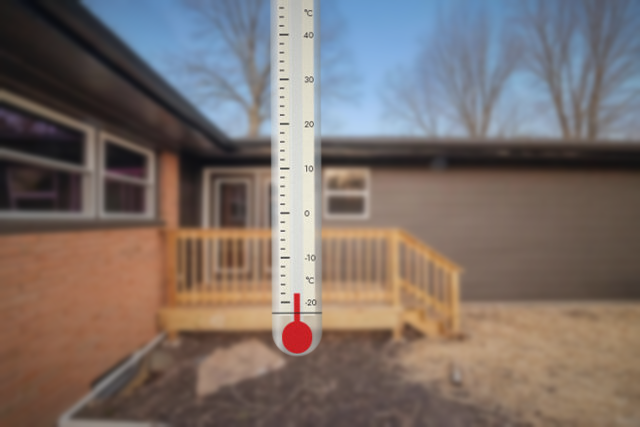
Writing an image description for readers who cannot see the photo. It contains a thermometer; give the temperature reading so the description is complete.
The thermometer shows -18 °C
